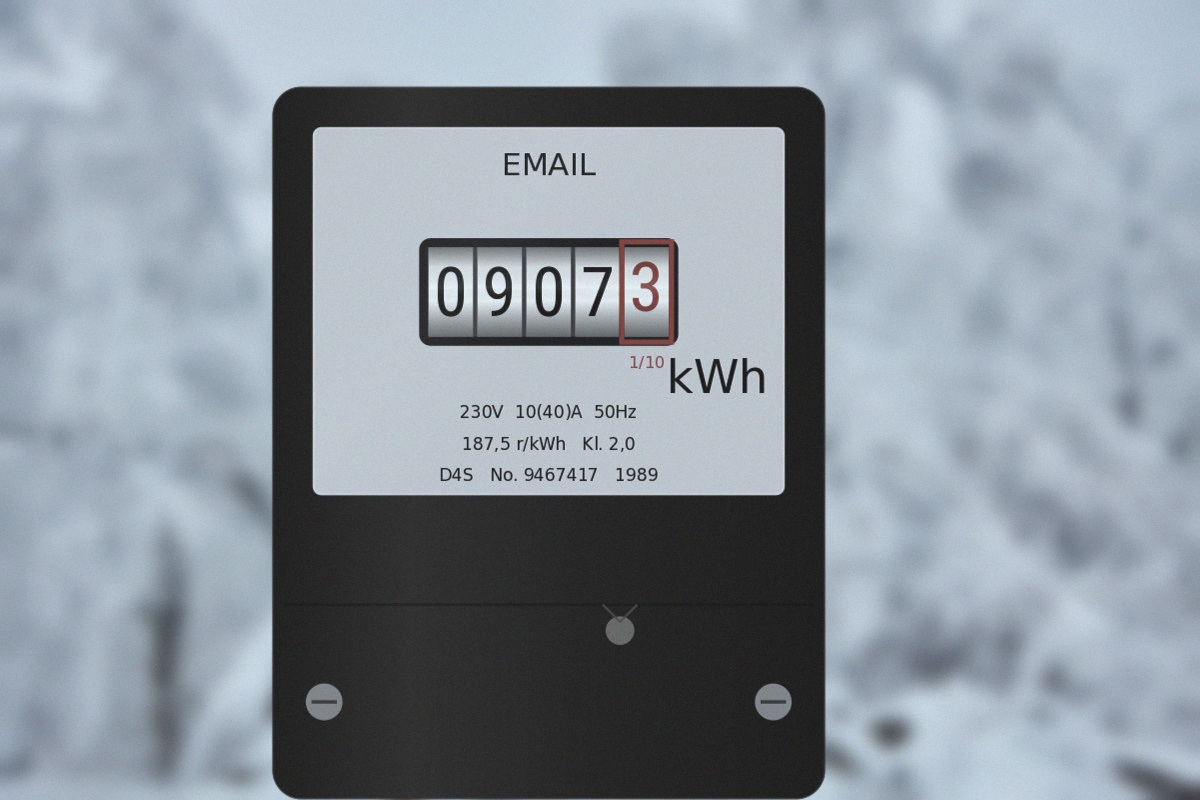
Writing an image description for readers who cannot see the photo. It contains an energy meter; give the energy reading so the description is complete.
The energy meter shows 907.3 kWh
